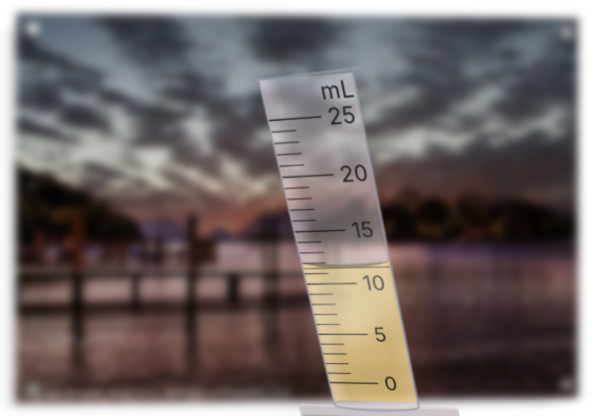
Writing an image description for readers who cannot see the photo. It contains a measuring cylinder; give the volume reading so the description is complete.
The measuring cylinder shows 11.5 mL
